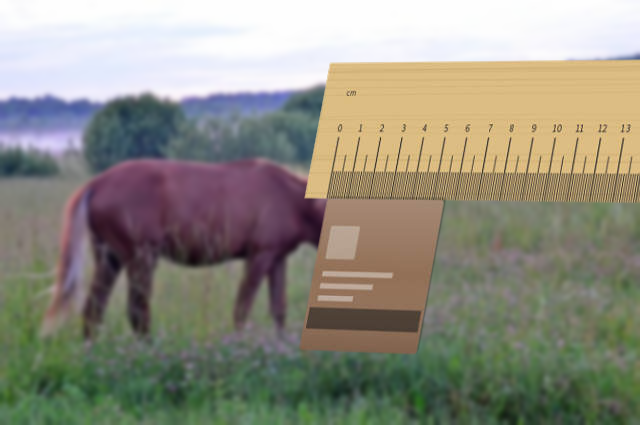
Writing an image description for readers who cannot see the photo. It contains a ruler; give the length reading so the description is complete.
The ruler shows 5.5 cm
